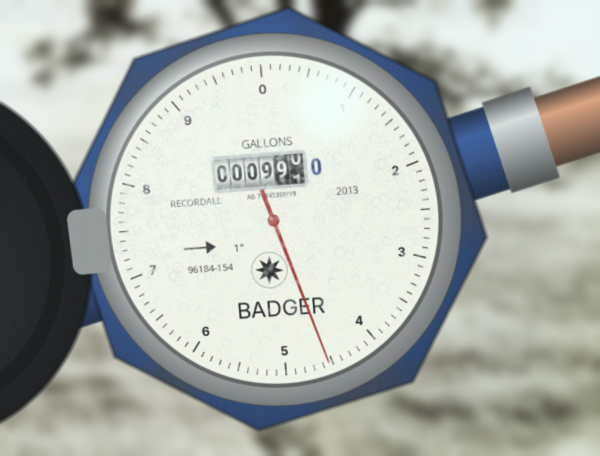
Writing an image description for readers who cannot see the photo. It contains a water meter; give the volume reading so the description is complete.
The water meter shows 9904.5 gal
